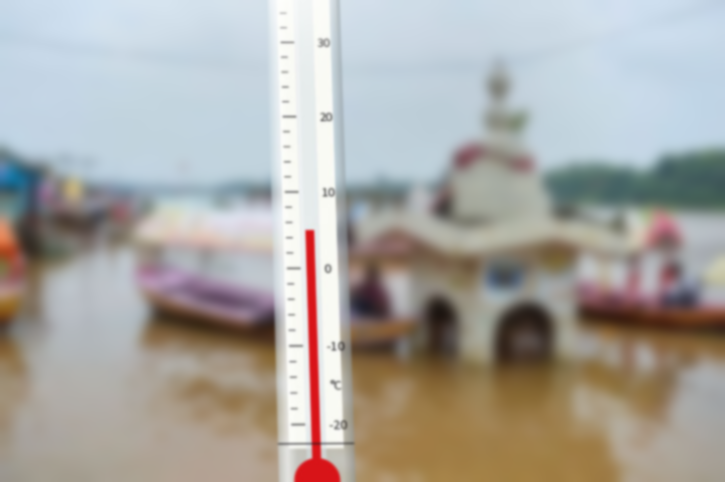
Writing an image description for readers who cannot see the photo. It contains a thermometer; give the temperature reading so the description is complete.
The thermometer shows 5 °C
